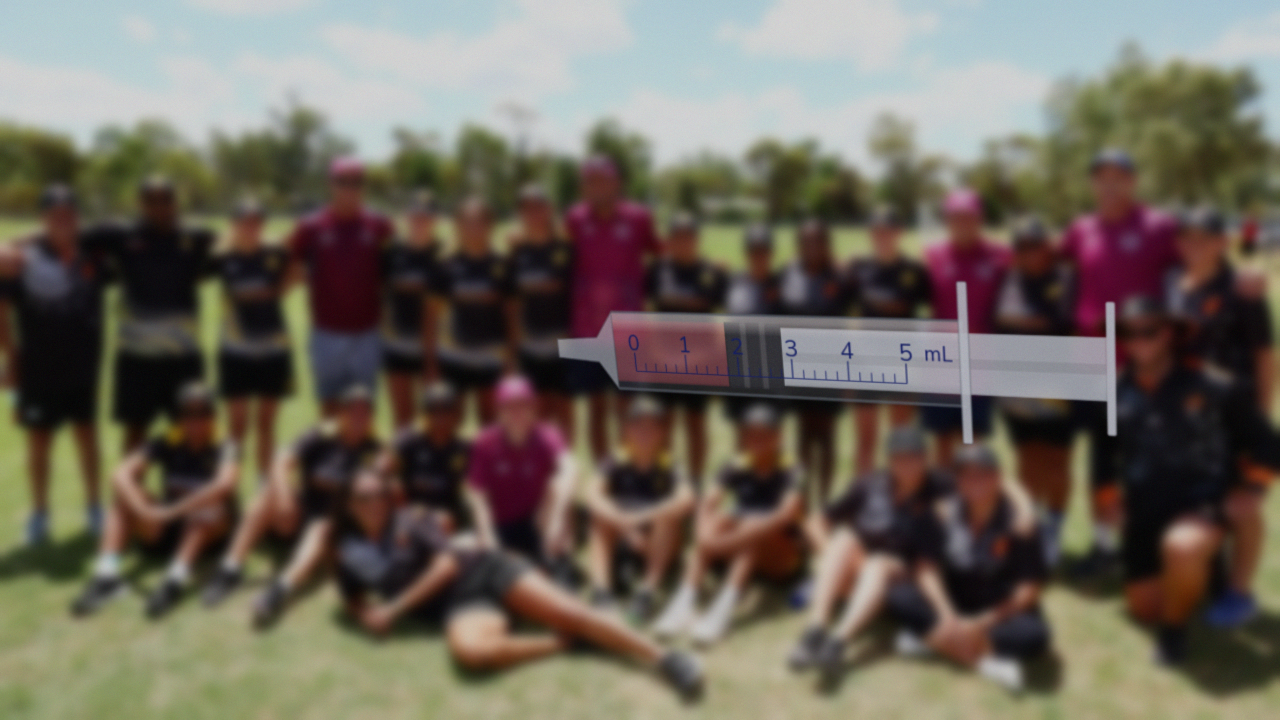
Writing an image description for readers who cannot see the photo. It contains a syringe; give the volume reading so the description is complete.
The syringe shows 1.8 mL
